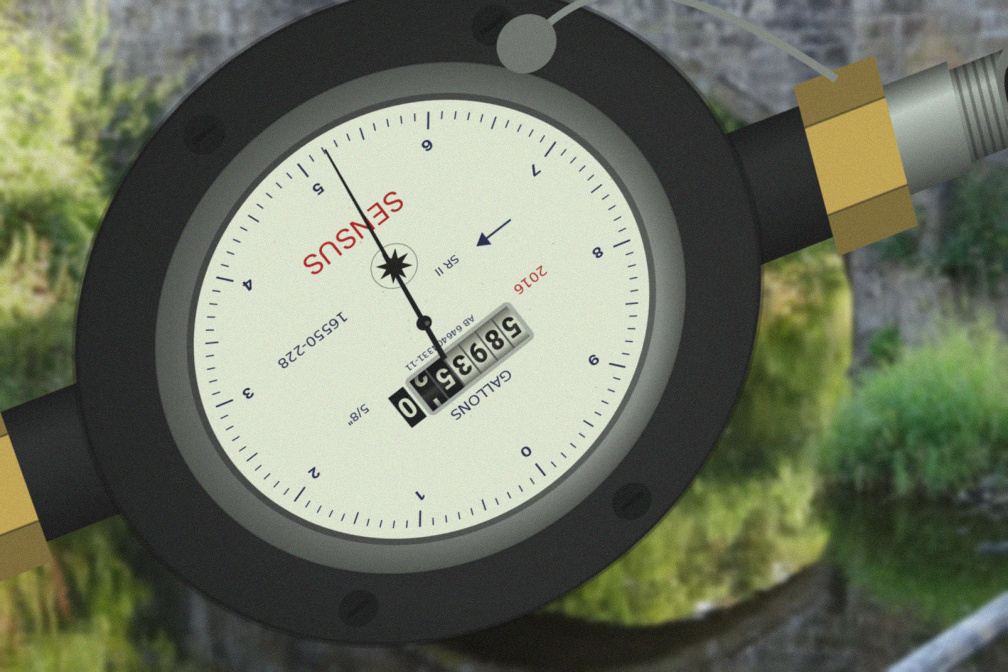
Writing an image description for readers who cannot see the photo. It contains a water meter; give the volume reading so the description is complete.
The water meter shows 5893515.2 gal
